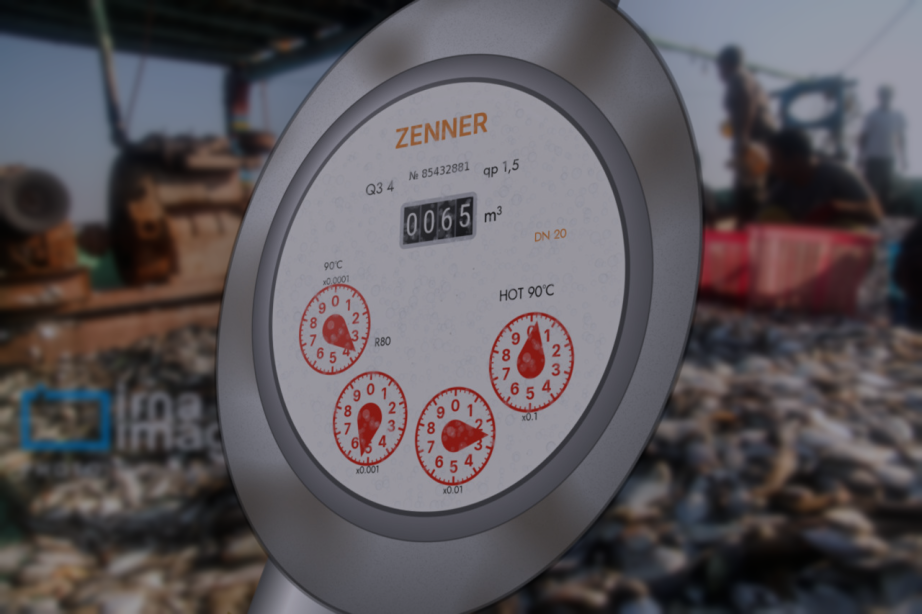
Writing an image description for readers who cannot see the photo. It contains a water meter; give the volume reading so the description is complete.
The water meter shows 65.0253 m³
